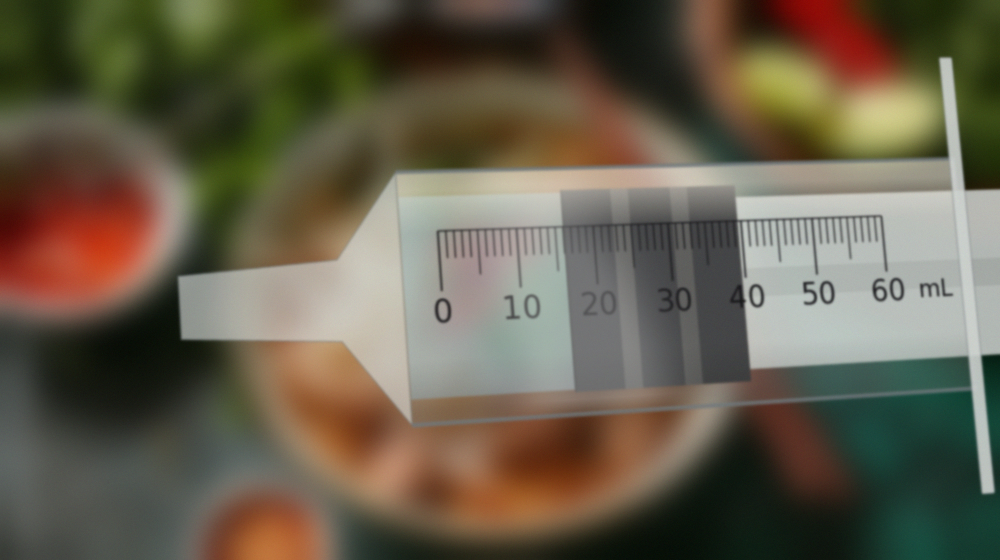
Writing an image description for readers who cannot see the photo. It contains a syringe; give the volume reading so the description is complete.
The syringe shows 16 mL
